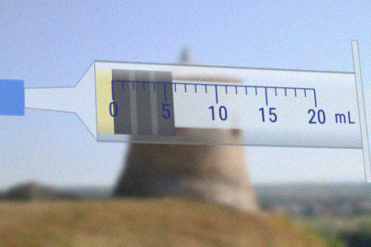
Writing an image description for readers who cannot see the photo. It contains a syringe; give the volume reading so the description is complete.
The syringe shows 0 mL
